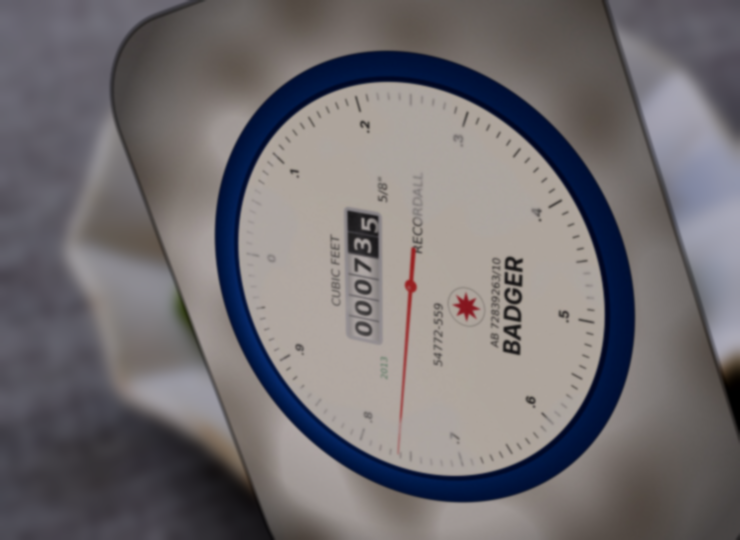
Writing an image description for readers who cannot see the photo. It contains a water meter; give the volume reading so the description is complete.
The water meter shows 734.76 ft³
